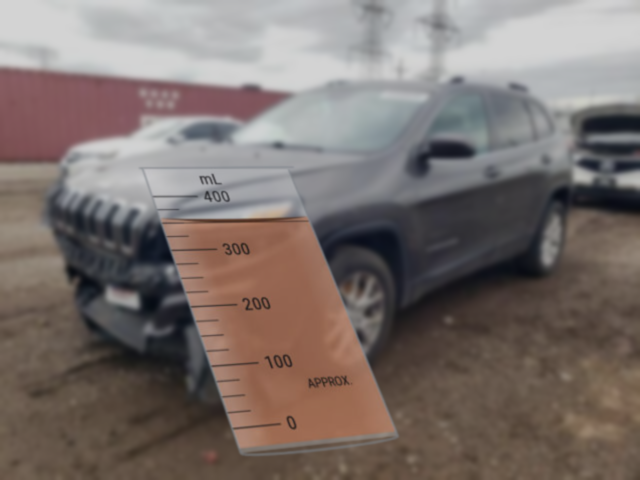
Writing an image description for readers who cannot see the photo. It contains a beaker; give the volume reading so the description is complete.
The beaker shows 350 mL
